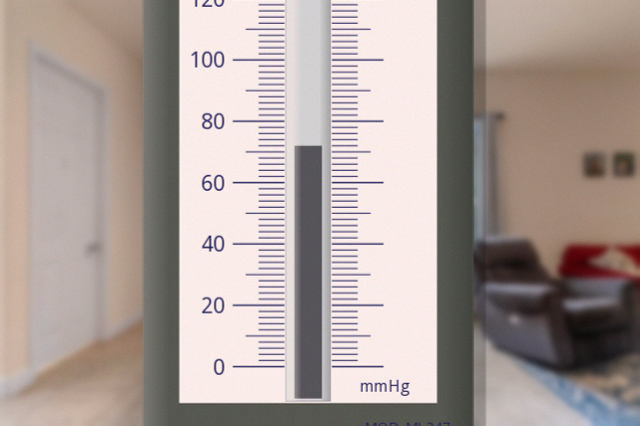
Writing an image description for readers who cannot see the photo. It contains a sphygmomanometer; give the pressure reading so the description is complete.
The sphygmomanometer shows 72 mmHg
